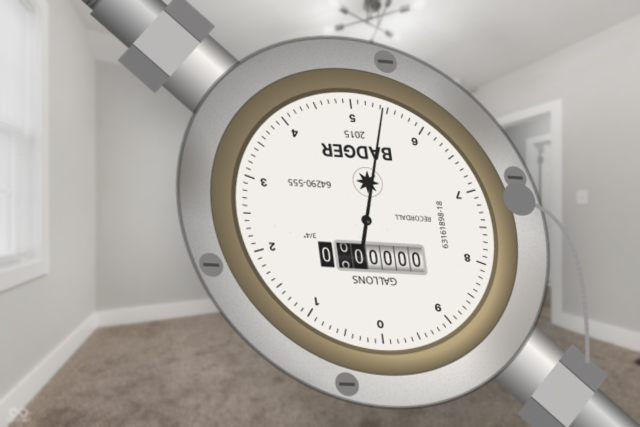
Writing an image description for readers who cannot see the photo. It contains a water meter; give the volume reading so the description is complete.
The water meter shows 85.4 gal
